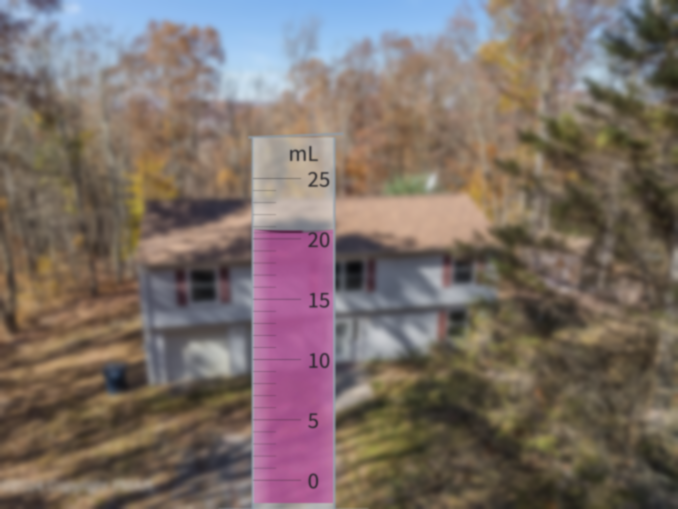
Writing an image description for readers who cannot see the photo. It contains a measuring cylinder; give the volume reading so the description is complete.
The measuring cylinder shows 20.5 mL
